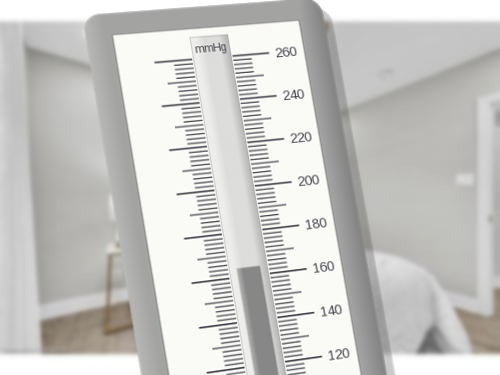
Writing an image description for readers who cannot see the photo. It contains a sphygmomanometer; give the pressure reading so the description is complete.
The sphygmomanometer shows 164 mmHg
